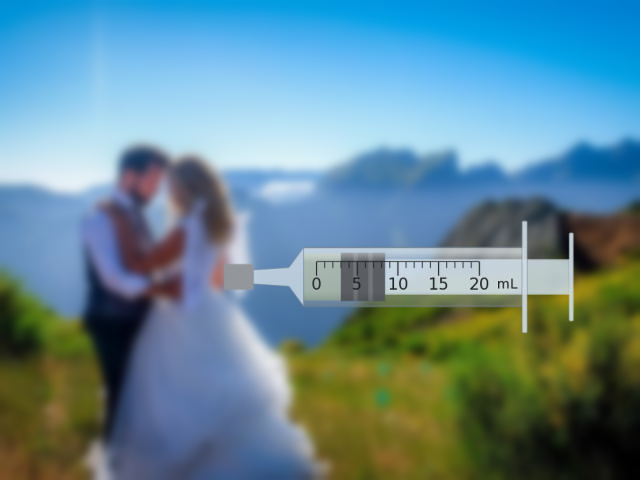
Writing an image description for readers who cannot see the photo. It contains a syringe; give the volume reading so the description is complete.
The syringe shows 3 mL
